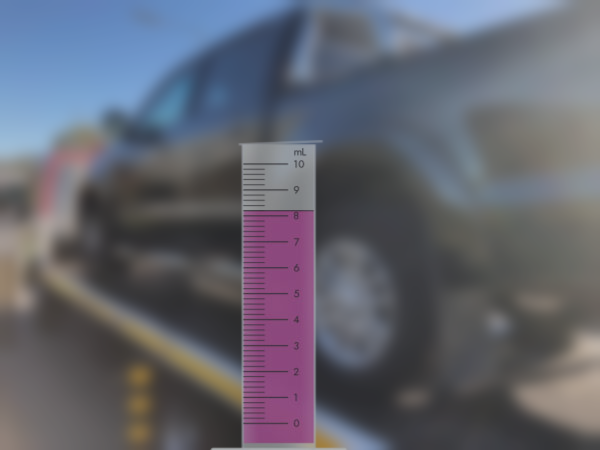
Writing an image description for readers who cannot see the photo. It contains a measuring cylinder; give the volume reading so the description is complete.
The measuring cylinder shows 8.2 mL
